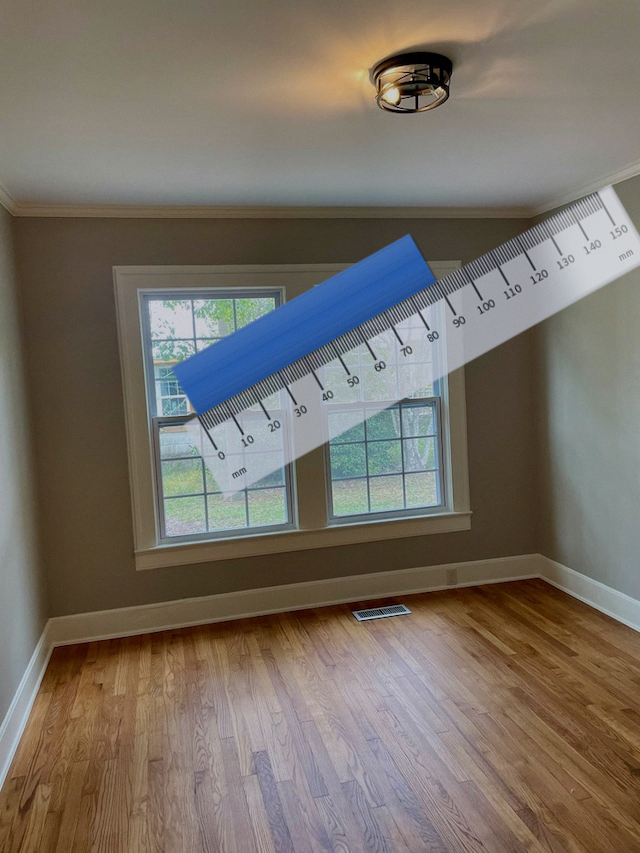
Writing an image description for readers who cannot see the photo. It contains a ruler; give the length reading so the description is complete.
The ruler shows 90 mm
